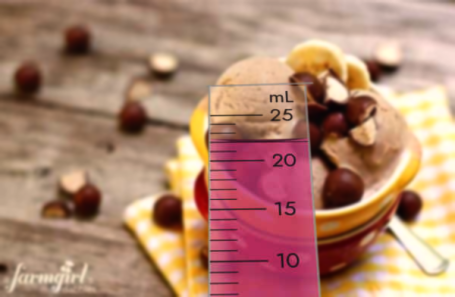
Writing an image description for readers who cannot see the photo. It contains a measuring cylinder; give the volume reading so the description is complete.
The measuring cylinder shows 22 mL
